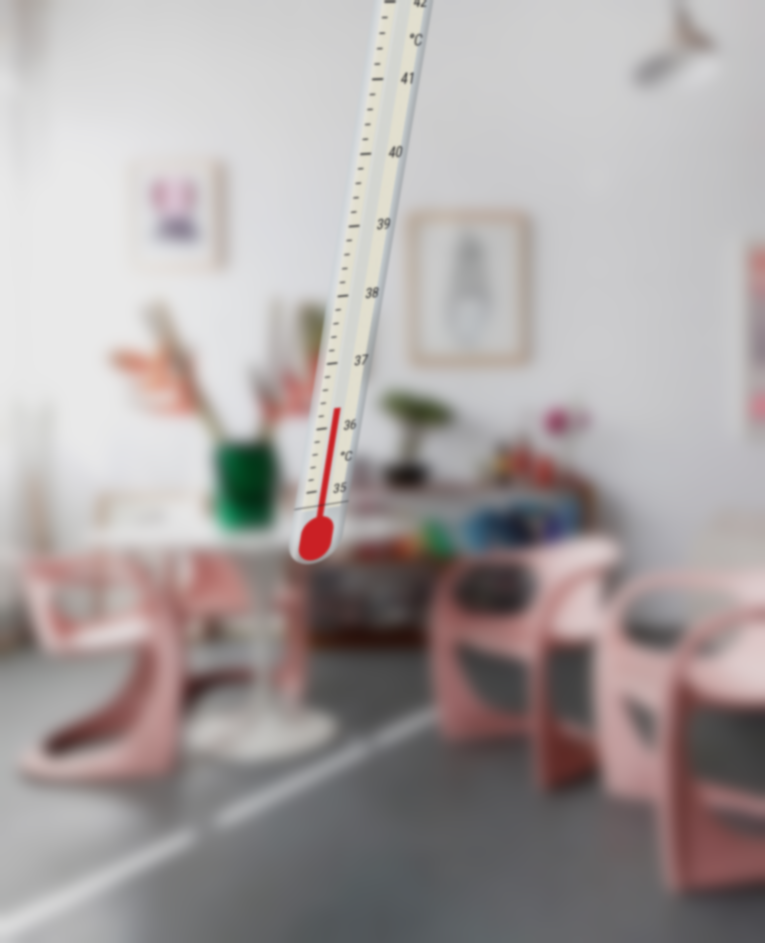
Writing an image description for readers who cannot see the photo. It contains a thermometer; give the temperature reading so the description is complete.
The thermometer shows 36.3 °C
